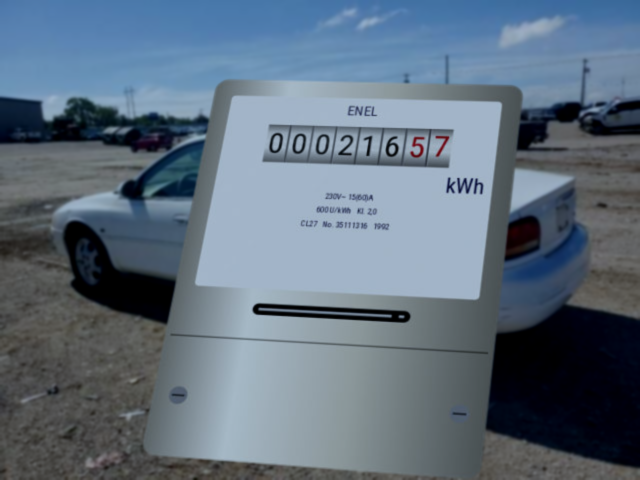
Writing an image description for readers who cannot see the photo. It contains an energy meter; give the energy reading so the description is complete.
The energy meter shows 216.57 kWh
